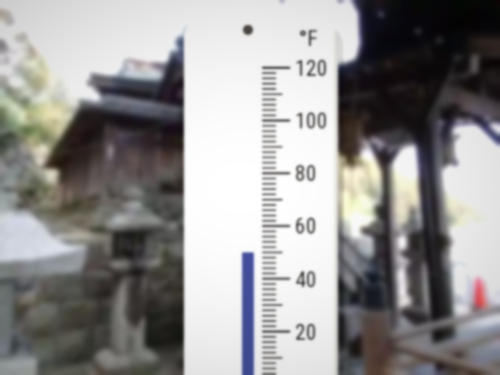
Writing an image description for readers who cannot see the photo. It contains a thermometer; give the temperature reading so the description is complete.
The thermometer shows 50 °F
